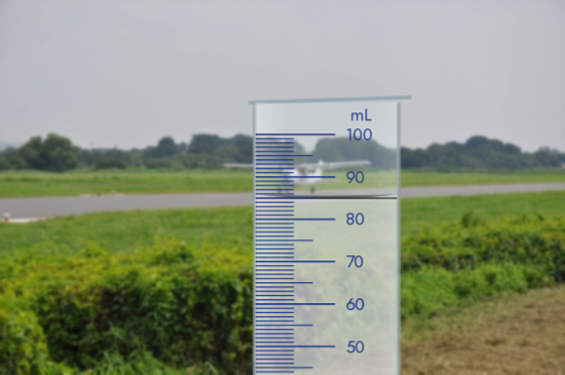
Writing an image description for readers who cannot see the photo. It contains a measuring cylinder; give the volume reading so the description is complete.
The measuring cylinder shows 85 mL
